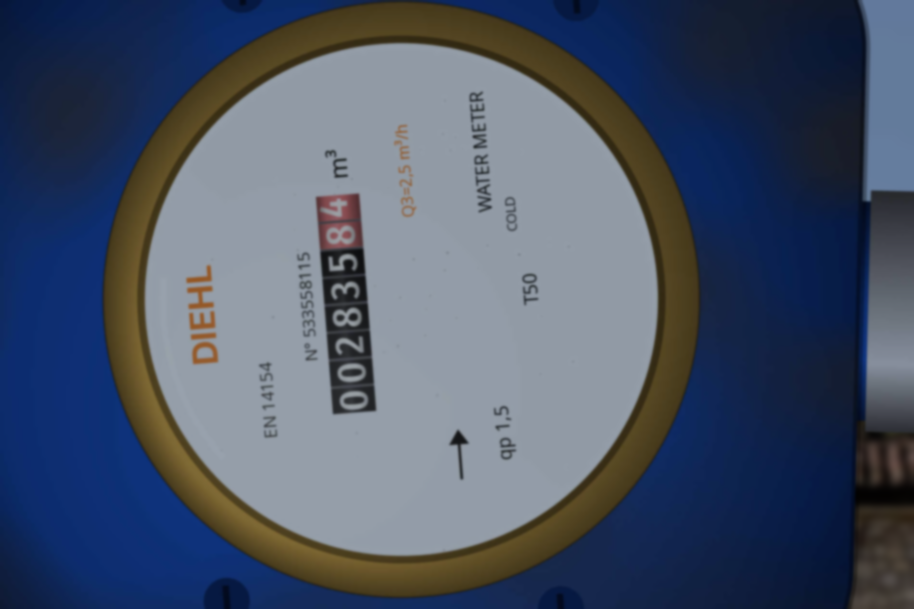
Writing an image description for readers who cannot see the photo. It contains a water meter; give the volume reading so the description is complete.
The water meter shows 2835.84 m³
